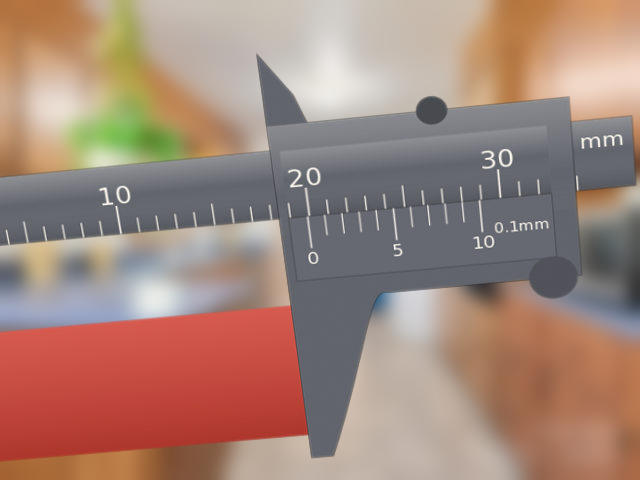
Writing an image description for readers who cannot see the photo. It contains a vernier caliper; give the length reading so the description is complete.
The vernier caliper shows 19.9 mm
